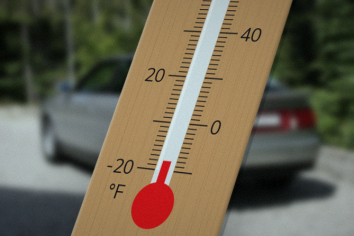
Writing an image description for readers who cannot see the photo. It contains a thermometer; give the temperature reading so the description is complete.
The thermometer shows -16 °F
